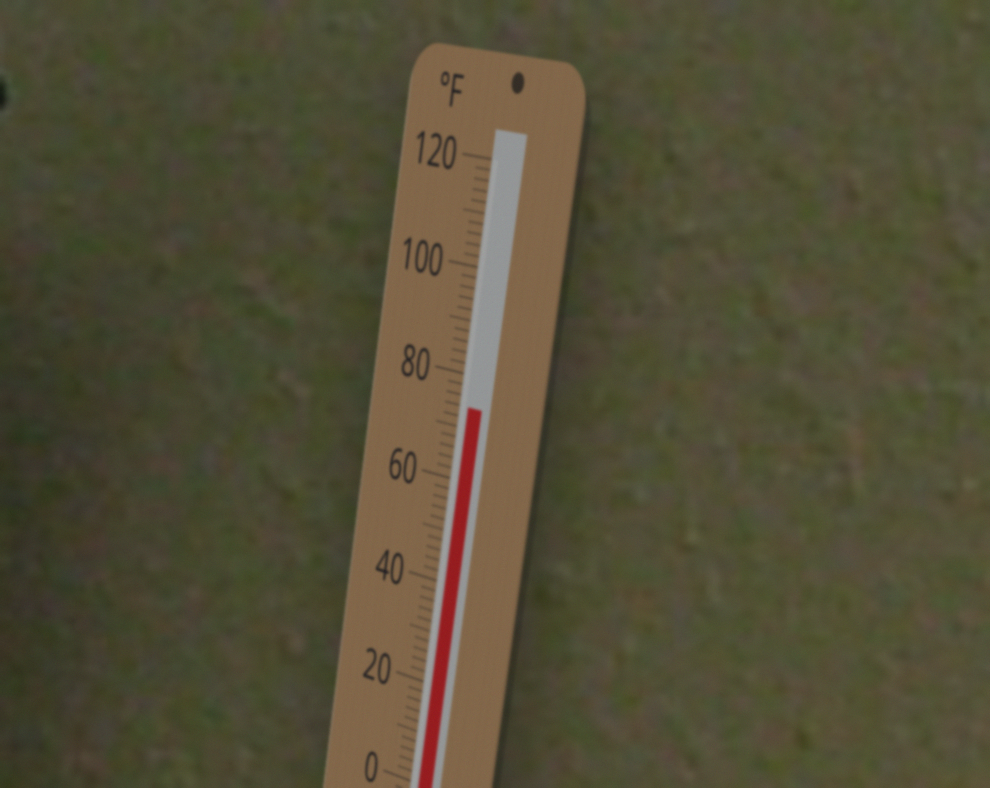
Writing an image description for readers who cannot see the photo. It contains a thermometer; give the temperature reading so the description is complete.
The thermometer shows 74 °F
